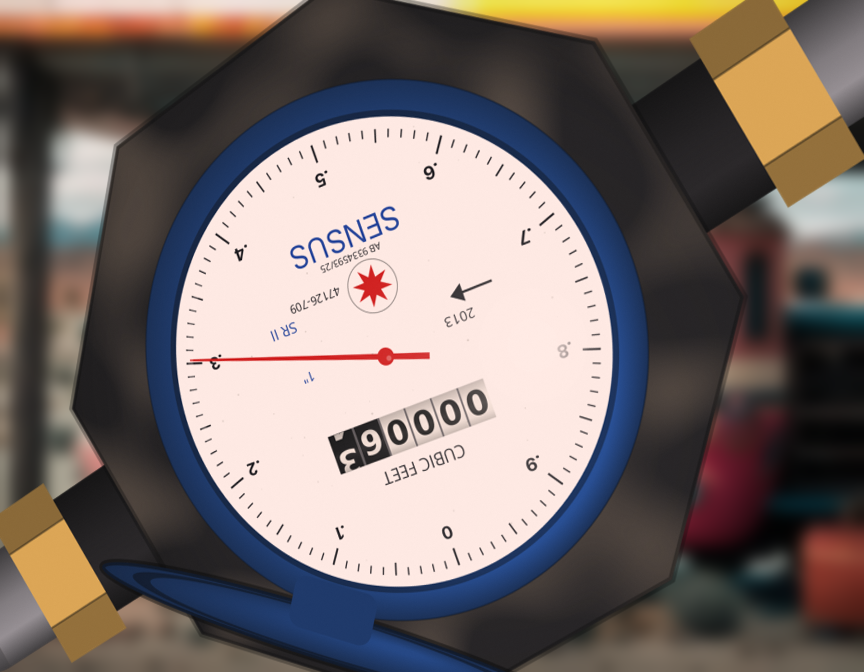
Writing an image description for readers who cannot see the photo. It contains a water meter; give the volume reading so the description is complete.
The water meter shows 63.30 ft³
